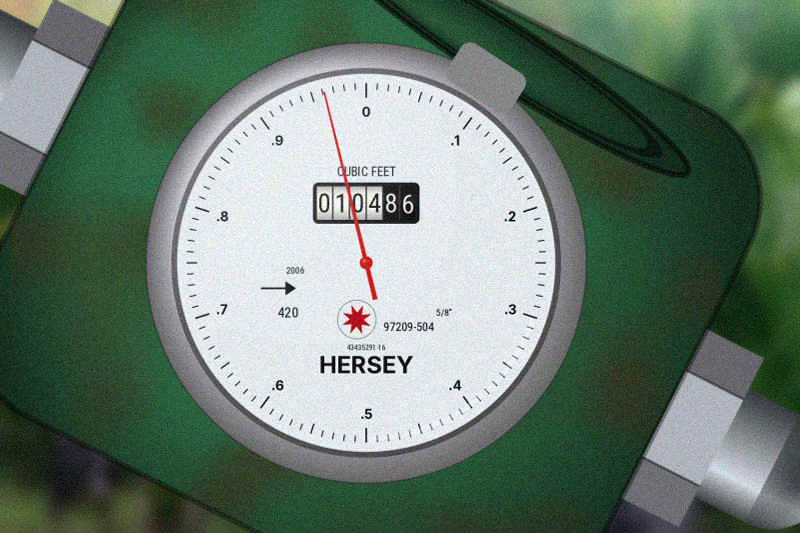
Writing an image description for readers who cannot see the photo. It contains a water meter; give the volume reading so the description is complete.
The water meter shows 10485.96 ft³
